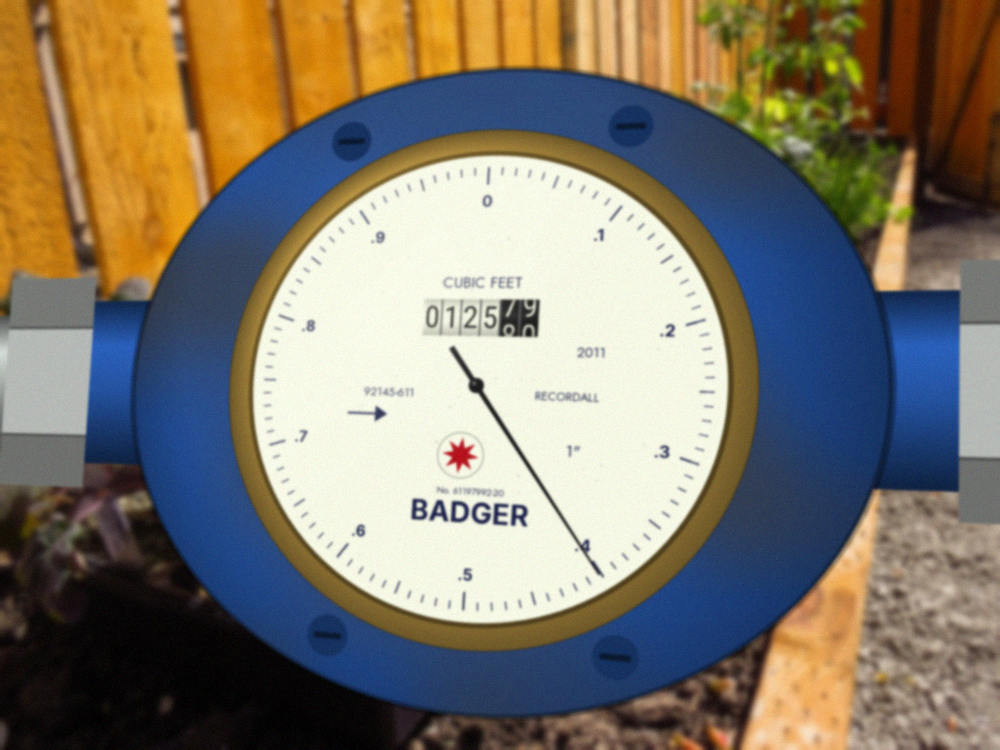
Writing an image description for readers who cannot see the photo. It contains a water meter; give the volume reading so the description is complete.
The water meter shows 12579.40 ft³
